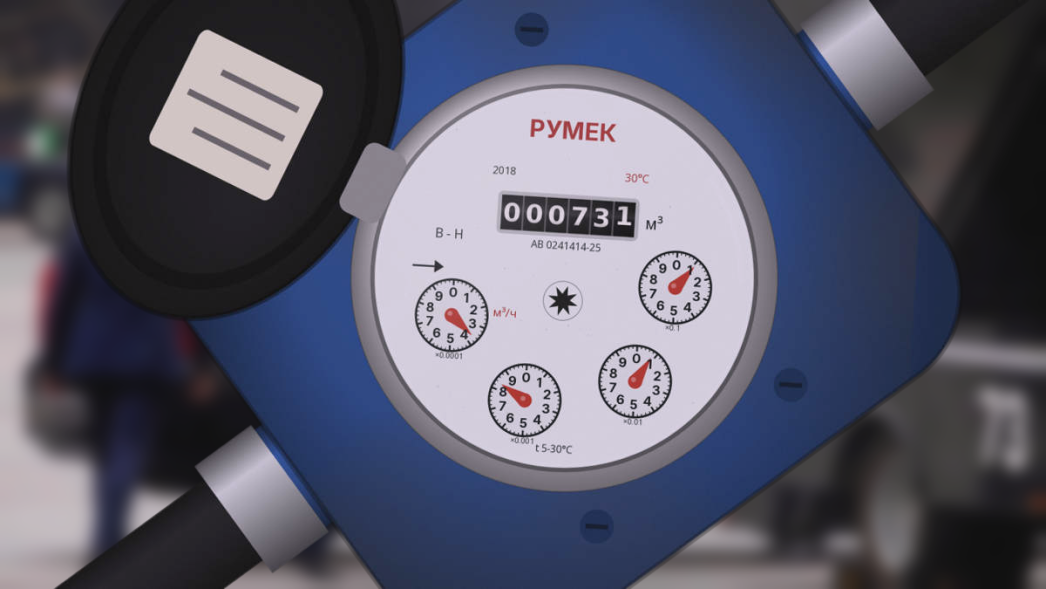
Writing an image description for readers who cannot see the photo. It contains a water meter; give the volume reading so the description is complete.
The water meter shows 731.1083 m³
